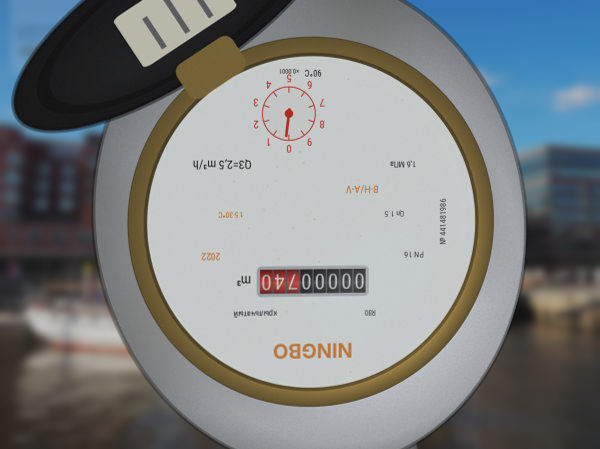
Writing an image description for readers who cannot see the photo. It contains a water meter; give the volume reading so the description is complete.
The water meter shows 0.7400 m³
